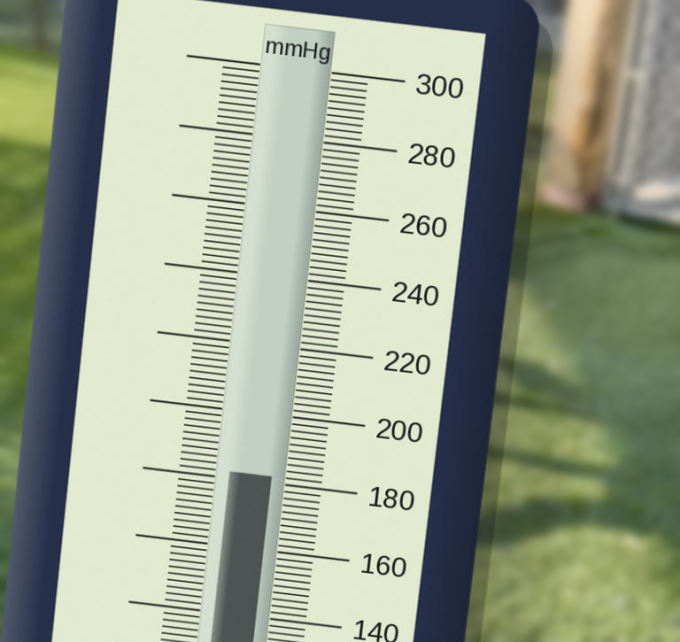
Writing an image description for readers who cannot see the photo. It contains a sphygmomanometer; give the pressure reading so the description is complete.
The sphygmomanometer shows 182 mmHg
